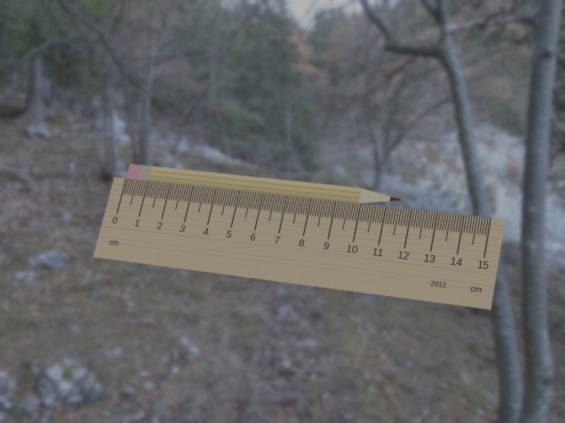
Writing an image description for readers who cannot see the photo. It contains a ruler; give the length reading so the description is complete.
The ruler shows 11.5 cm
